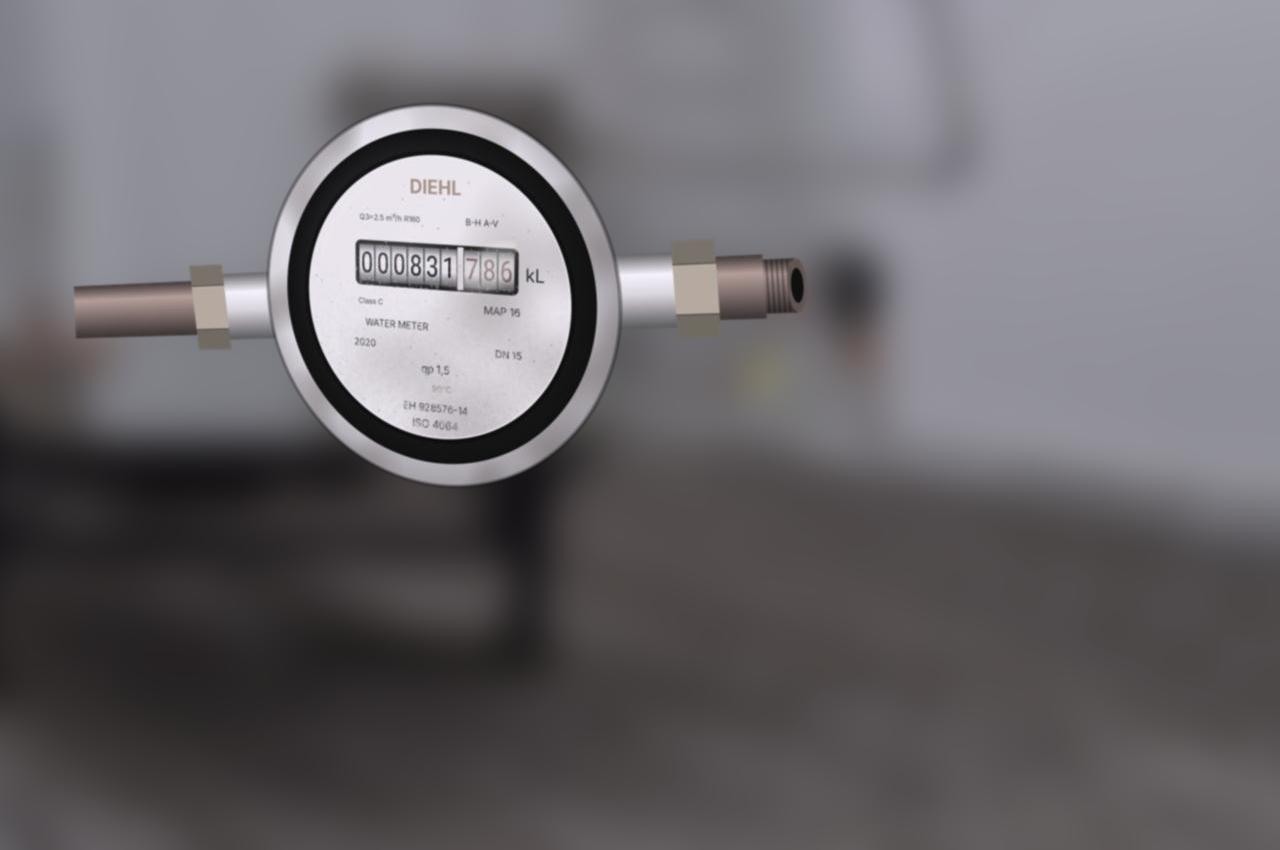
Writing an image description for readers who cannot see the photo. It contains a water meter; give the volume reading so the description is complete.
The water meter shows 831.786 kL
